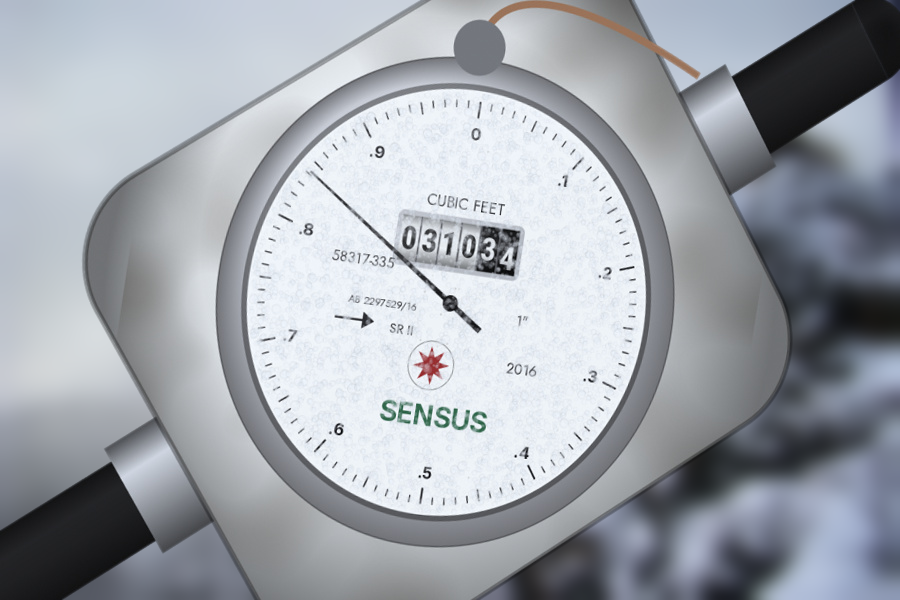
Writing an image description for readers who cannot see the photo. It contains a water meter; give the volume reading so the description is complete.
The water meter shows 31033.84 ft³
